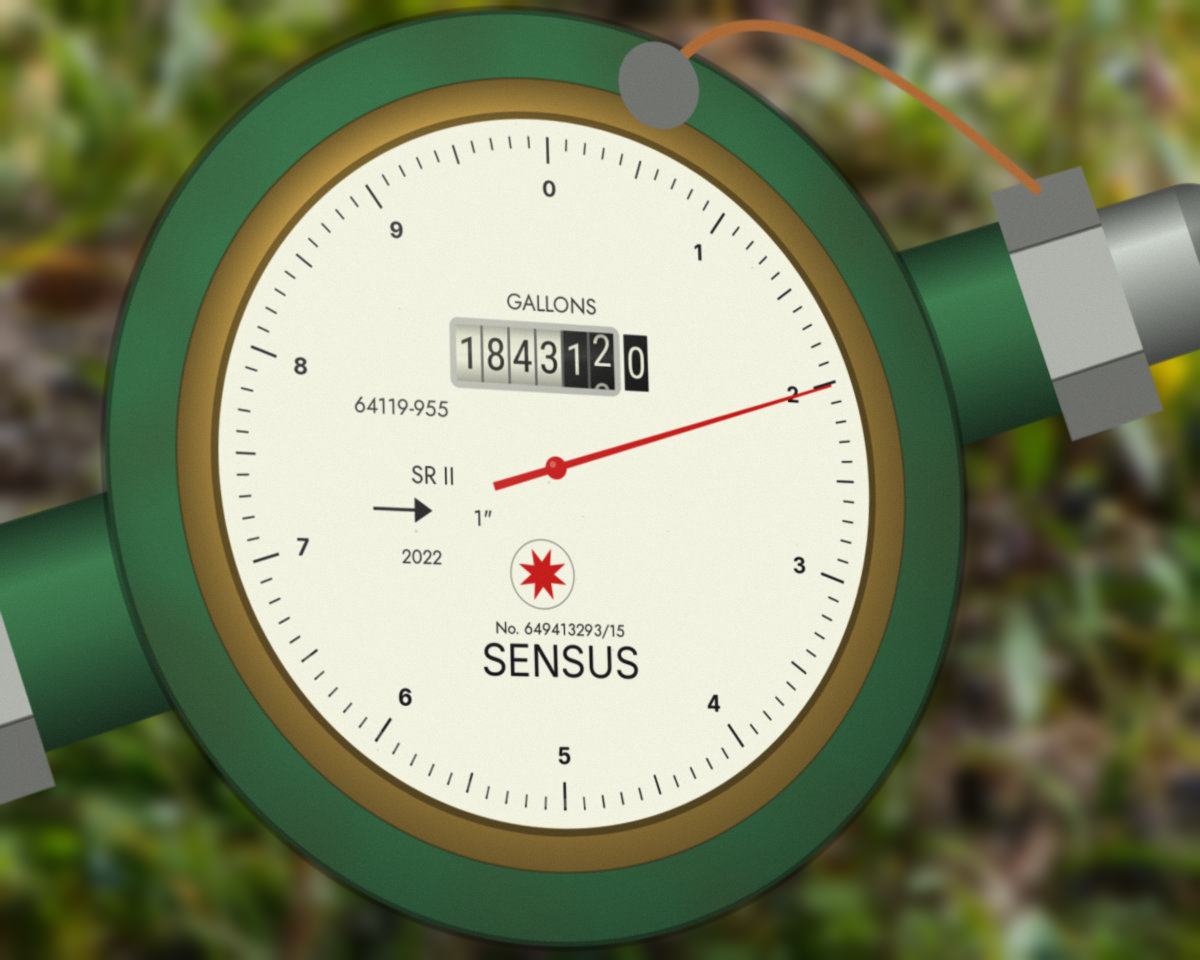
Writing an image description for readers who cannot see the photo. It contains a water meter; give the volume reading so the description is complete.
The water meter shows 1843122.0 gal
